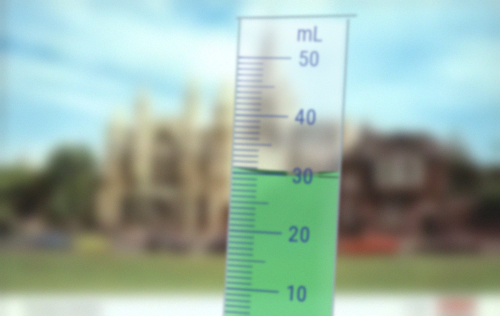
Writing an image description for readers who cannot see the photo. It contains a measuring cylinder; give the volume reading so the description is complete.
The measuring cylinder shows 30 mL
